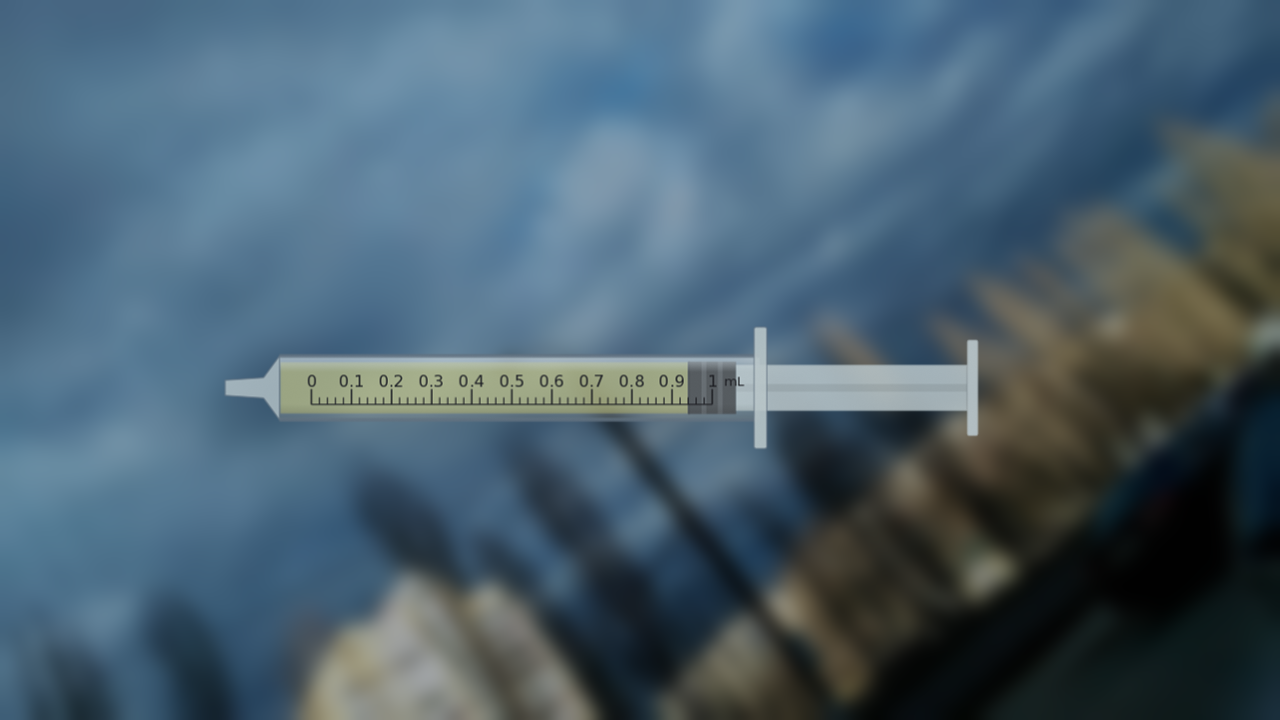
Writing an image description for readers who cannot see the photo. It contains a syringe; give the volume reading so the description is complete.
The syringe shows 0.94 mL
